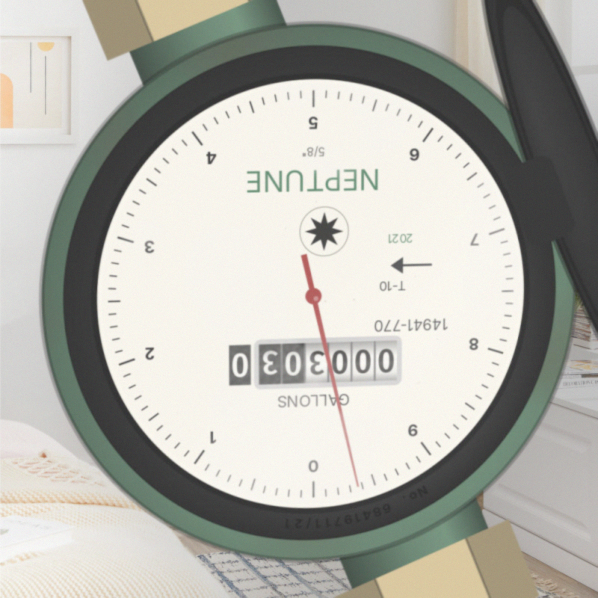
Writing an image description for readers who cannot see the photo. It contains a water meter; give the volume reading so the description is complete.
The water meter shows 3029.6 gal
